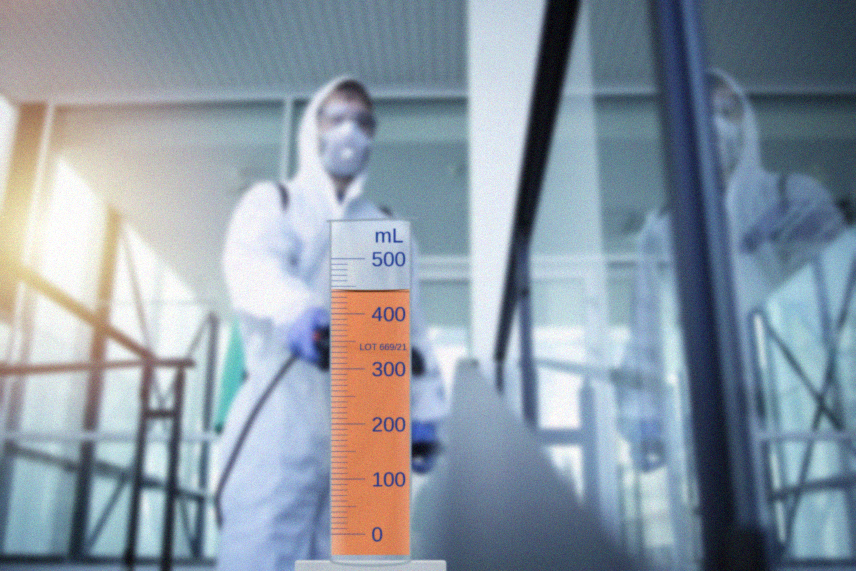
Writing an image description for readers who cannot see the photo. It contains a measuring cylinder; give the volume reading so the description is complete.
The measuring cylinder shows 440 mL
